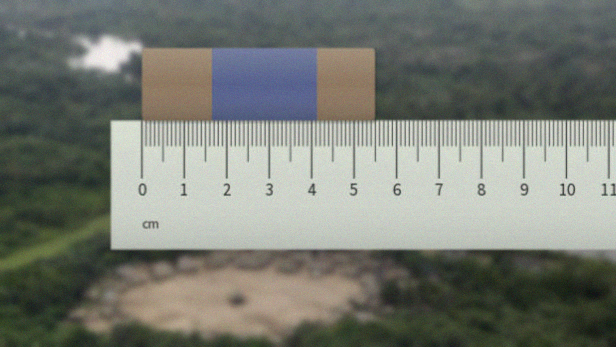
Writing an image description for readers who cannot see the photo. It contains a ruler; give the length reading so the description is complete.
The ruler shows 5.5 cm
